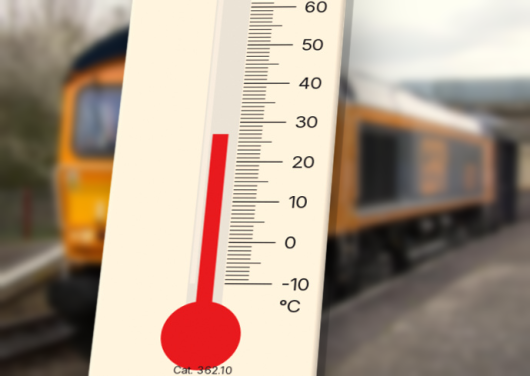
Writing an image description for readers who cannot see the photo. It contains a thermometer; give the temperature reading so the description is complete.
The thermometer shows 27 °C
